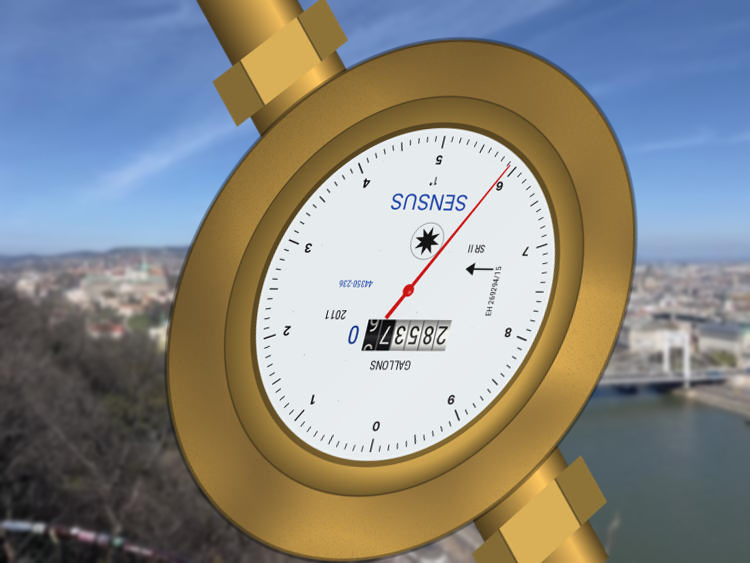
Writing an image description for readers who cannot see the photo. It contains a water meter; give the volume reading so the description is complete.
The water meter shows 2853755.9 gal
